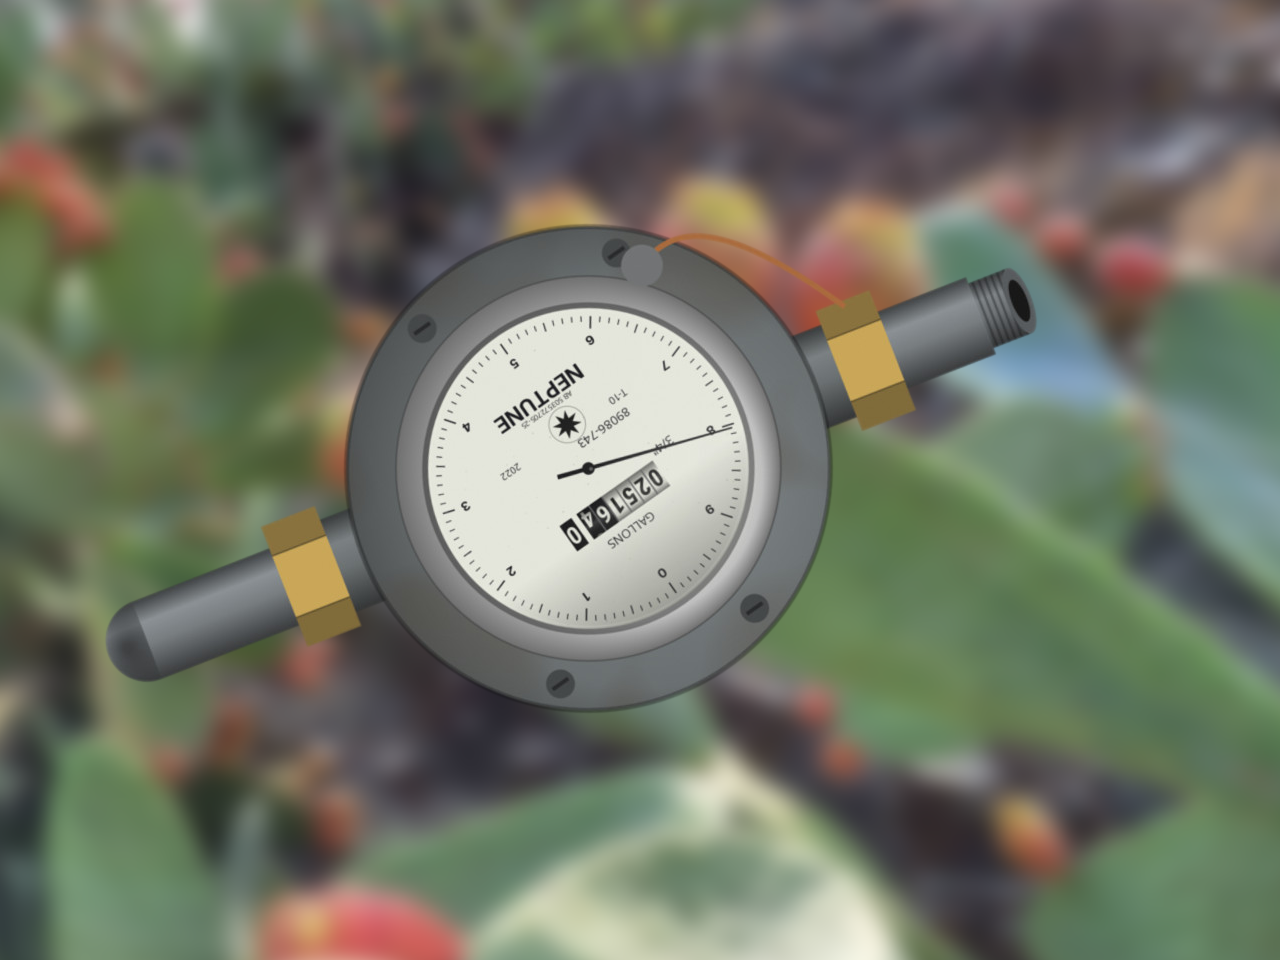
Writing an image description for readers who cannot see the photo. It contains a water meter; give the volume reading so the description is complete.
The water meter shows 251638.0 gal
